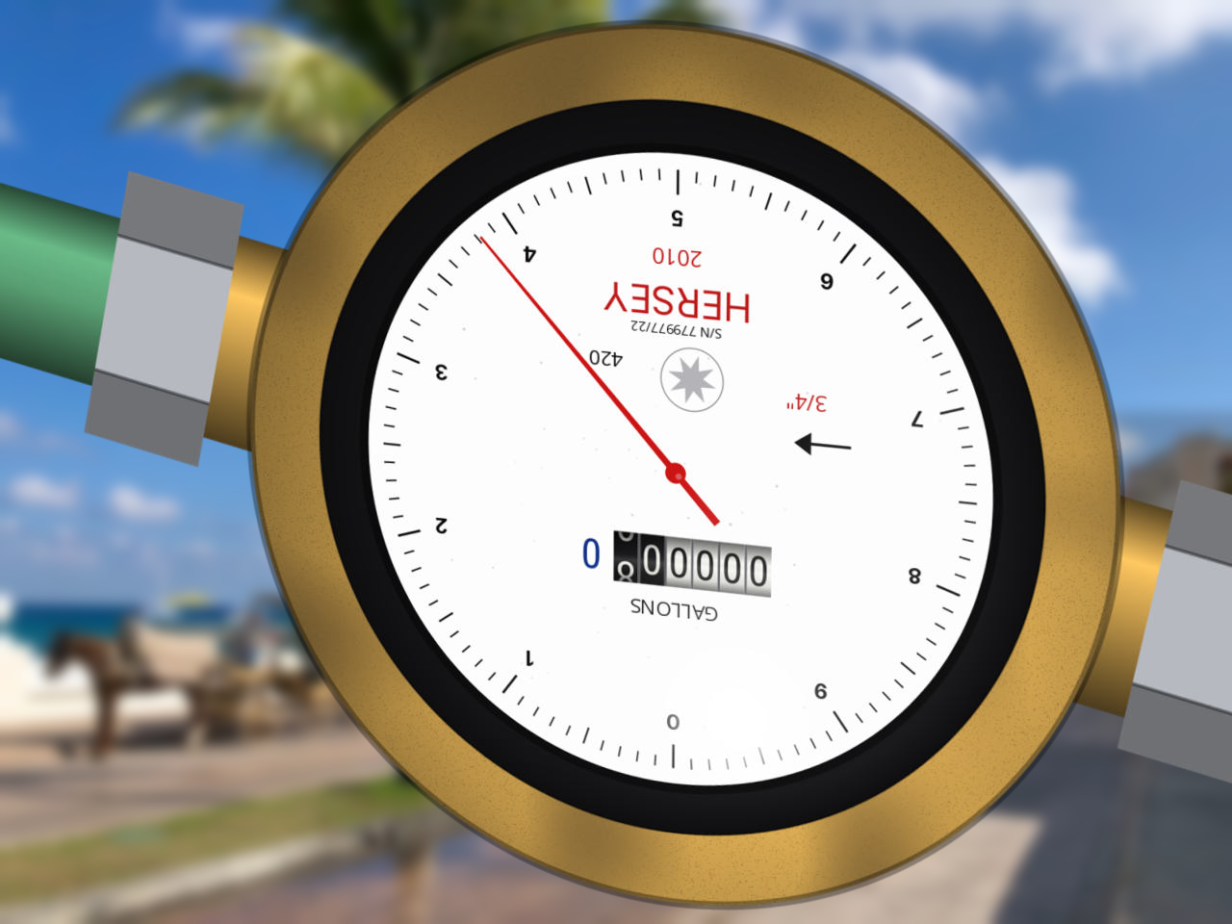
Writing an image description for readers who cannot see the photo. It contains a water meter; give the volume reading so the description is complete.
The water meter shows 83.8 gal
